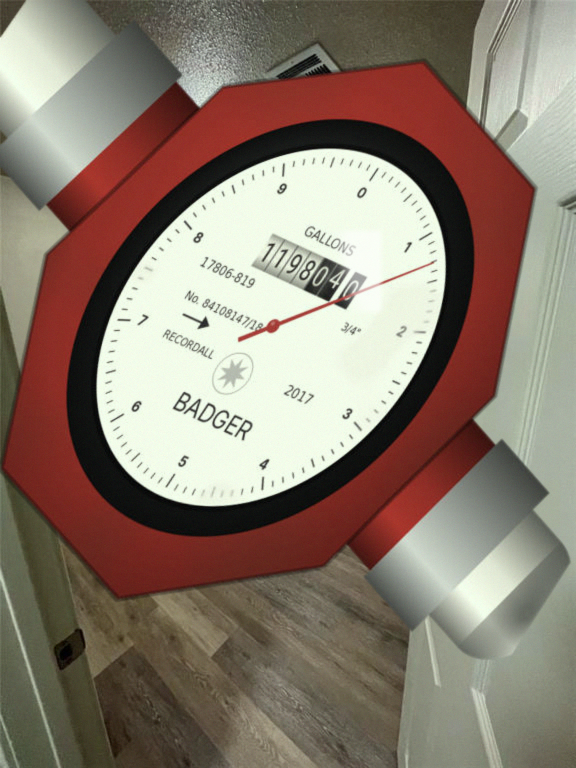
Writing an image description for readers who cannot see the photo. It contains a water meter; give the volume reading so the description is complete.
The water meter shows 1198041.3 gal
